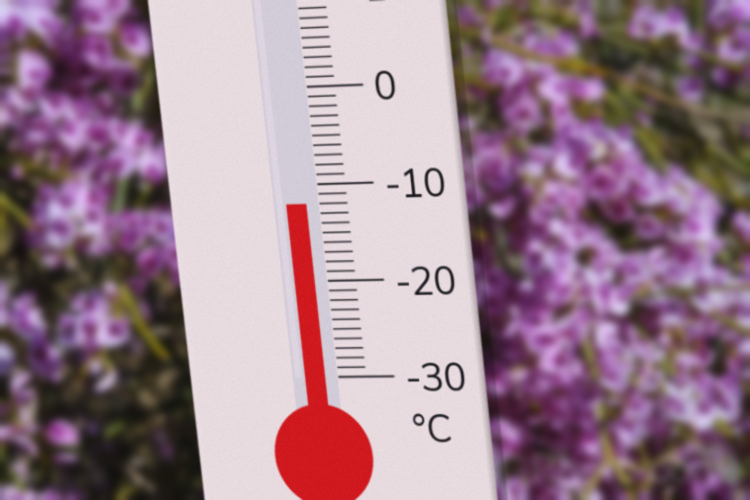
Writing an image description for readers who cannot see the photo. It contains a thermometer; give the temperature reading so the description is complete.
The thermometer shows -12 °C
